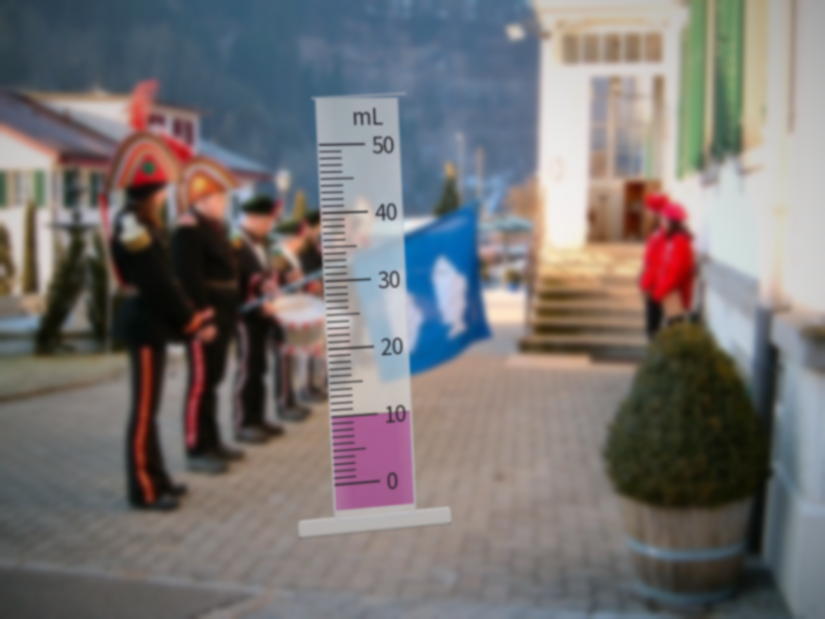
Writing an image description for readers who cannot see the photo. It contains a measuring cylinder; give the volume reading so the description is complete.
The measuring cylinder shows 10 mL
